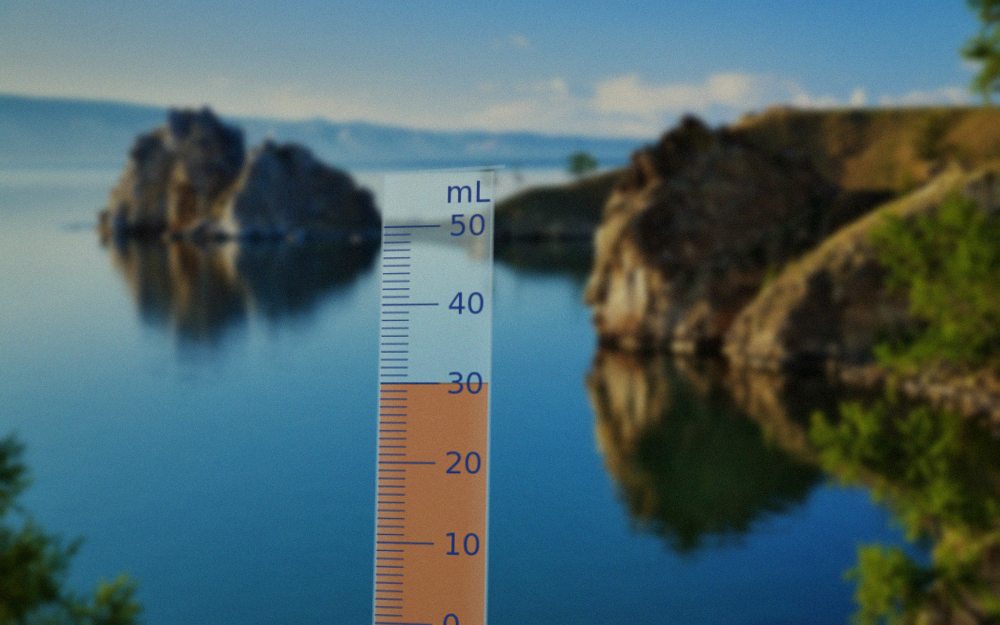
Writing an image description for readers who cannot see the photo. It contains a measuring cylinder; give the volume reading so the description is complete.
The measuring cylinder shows 30 mL
